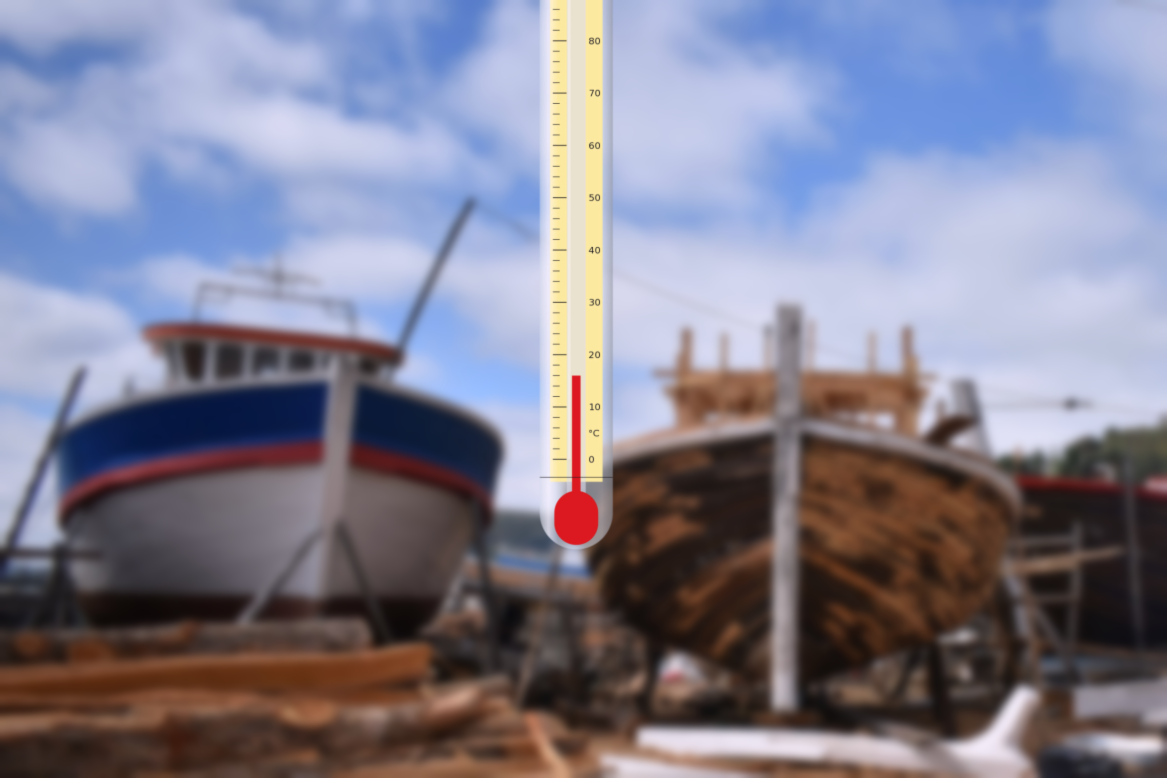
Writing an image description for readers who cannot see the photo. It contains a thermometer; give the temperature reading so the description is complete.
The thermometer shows 16 °C
